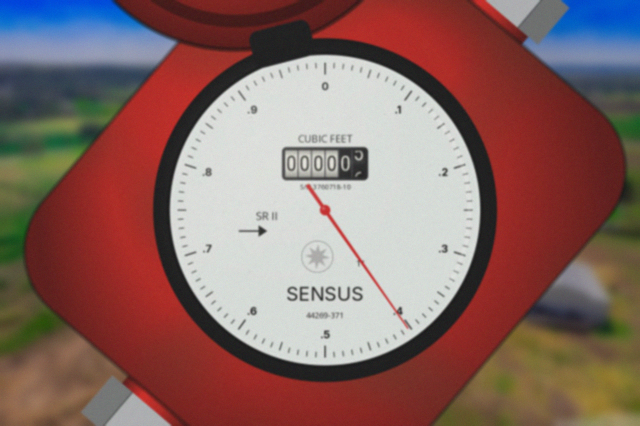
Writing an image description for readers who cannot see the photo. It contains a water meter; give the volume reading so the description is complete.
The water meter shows 5.40 ft³
